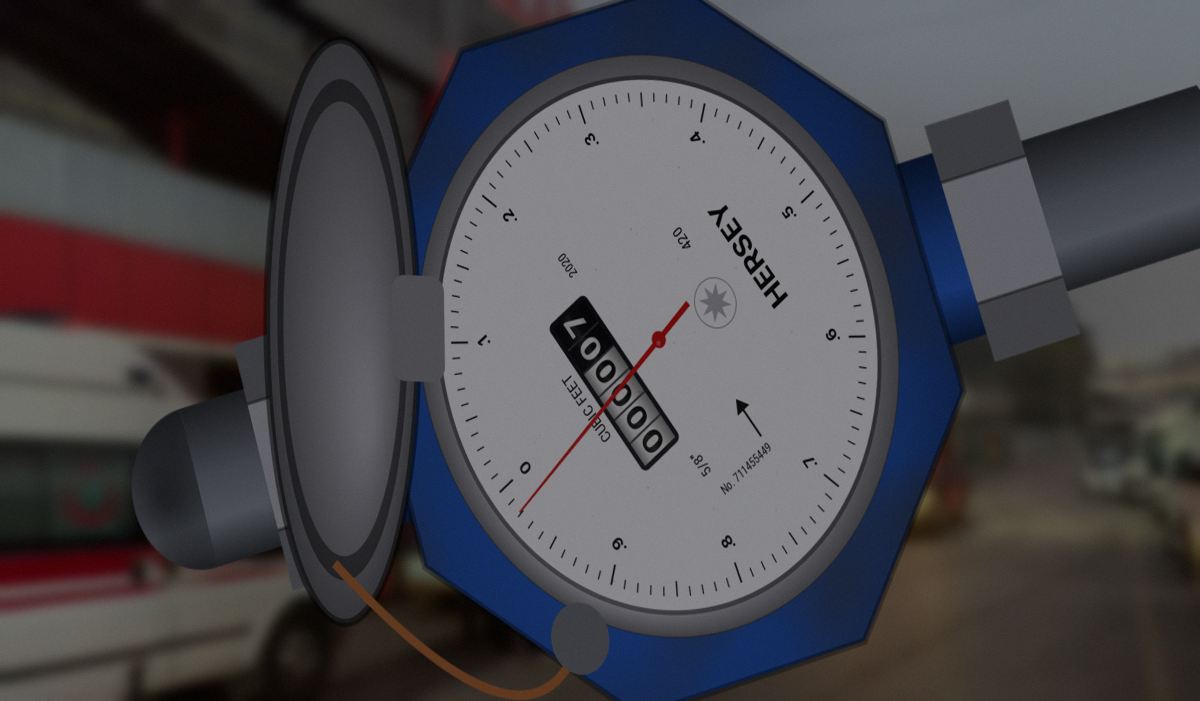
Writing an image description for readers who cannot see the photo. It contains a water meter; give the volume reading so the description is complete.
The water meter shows 6.98 ft³
